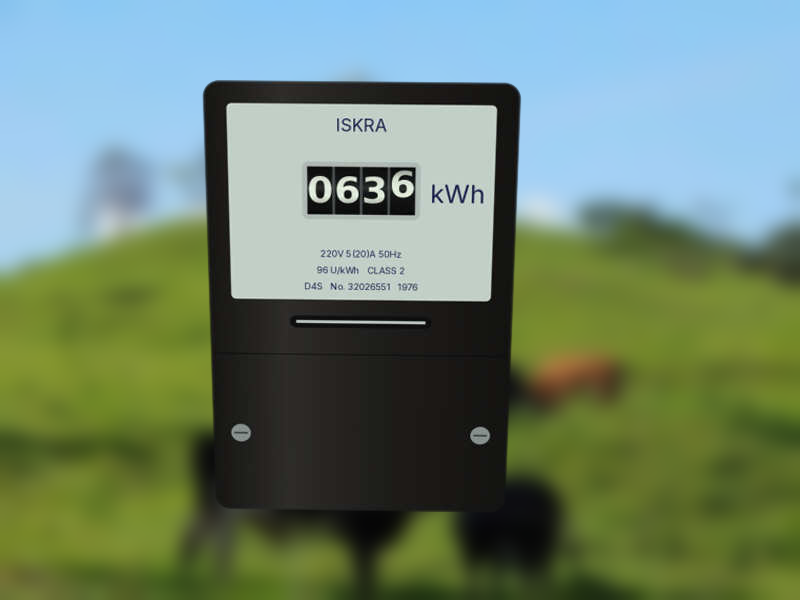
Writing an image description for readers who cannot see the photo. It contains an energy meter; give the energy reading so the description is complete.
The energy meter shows 636 kWh
